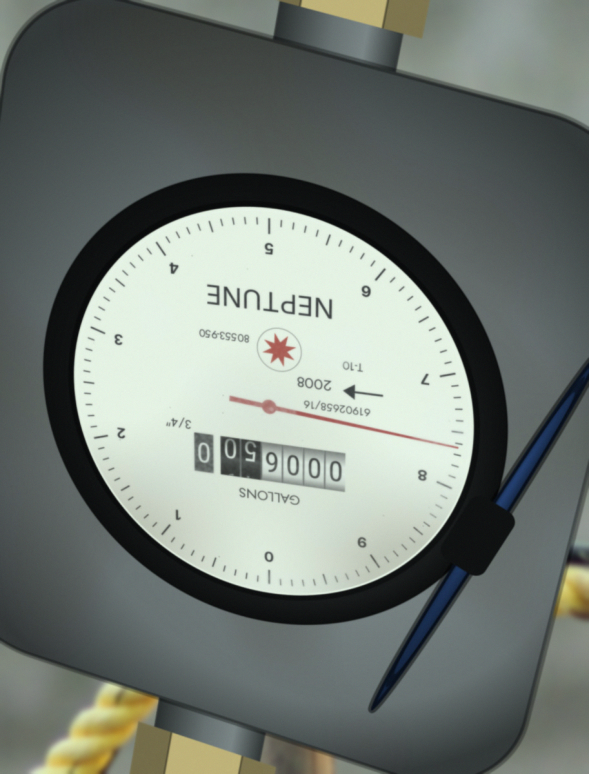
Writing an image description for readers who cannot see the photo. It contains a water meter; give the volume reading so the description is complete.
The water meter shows 6497.6 gal
